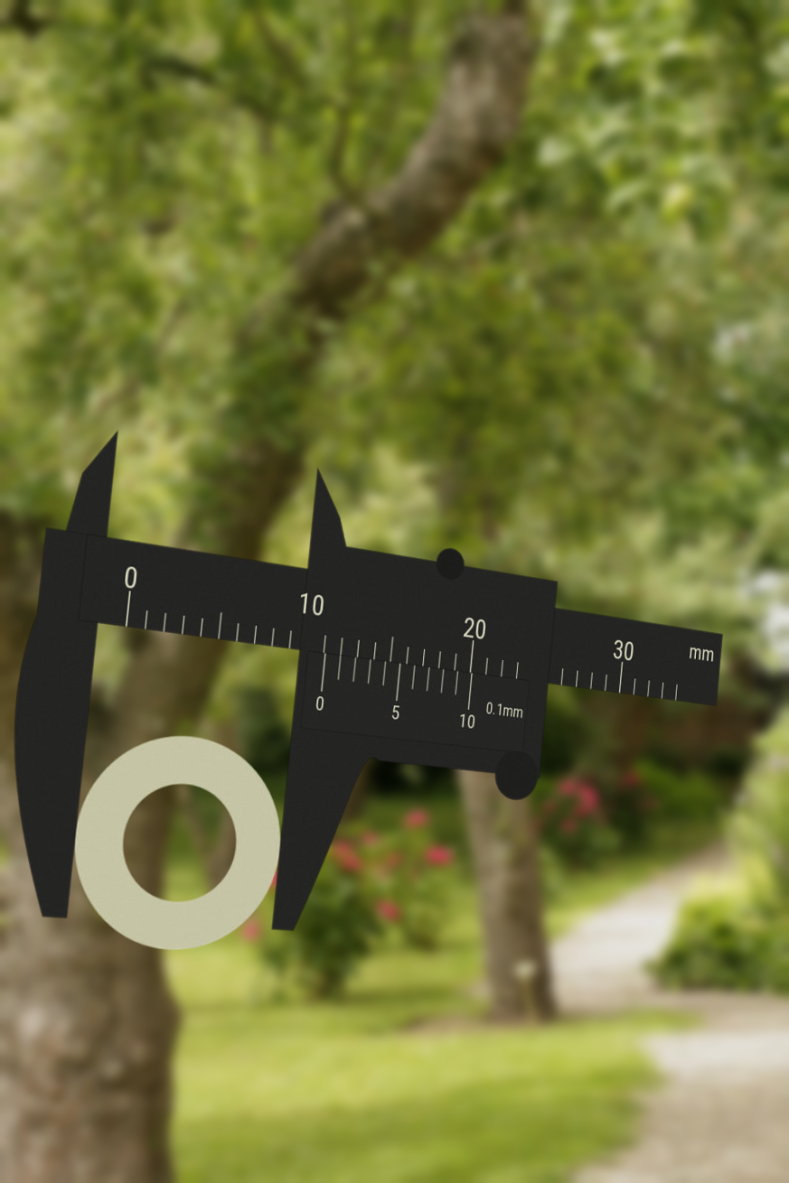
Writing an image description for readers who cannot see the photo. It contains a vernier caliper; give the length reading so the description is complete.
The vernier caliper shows 11.1 mm
